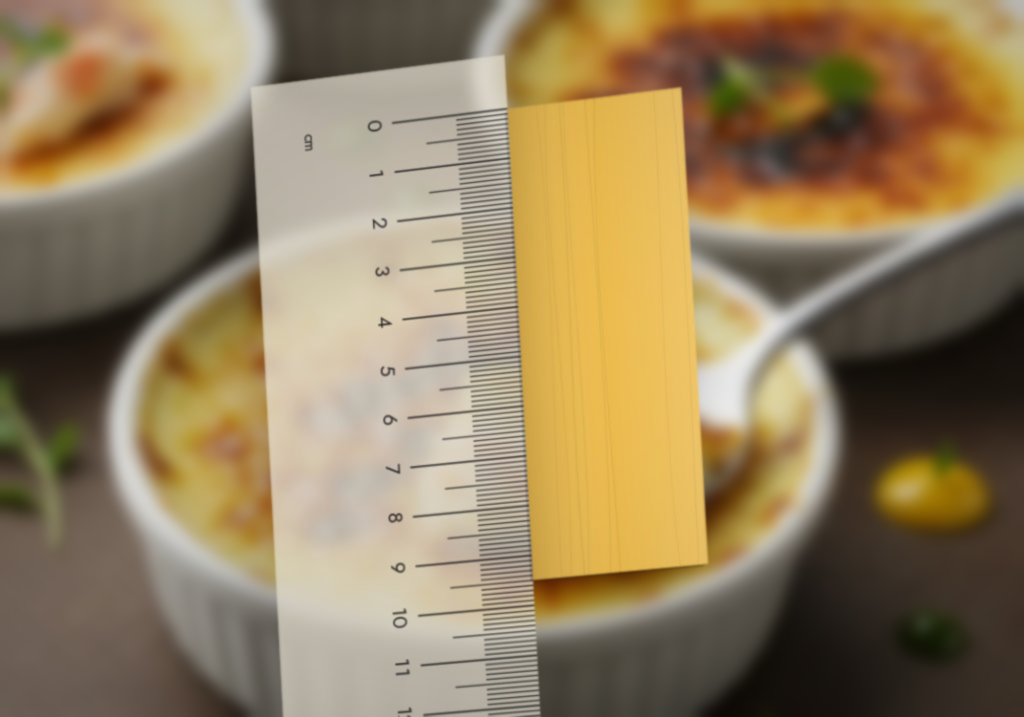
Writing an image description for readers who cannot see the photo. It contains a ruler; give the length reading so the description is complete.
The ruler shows 9.5 cm
